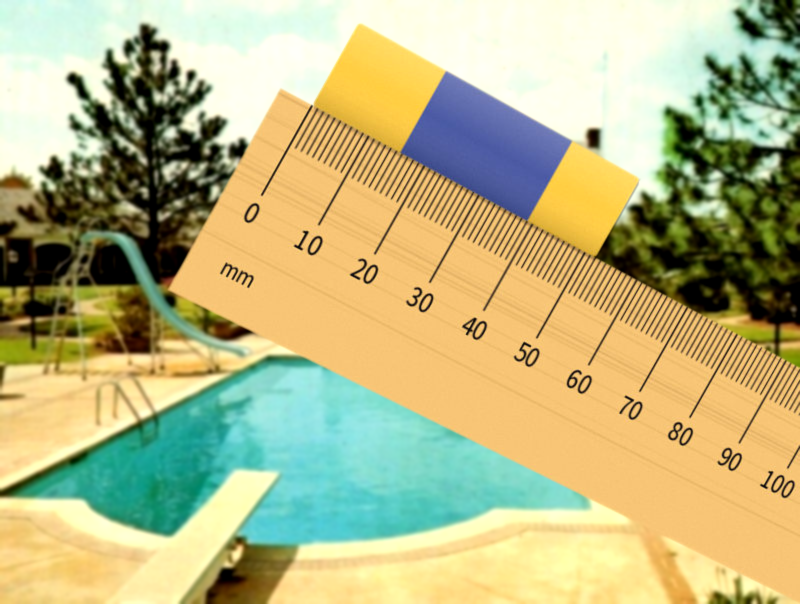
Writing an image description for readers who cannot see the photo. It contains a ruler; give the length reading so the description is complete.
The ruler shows 52 mm
